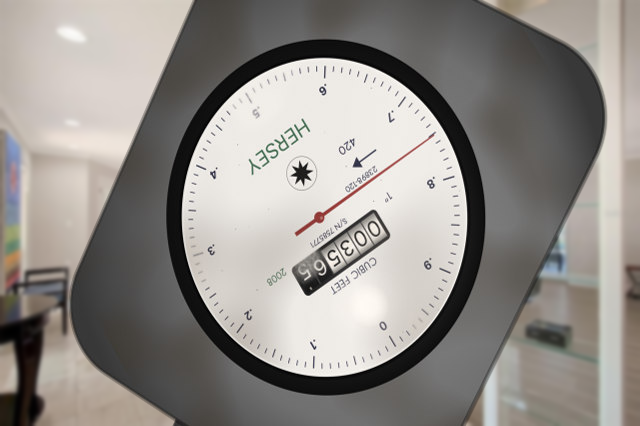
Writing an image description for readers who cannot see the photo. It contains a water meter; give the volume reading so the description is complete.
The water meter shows 3564.75 ft³
